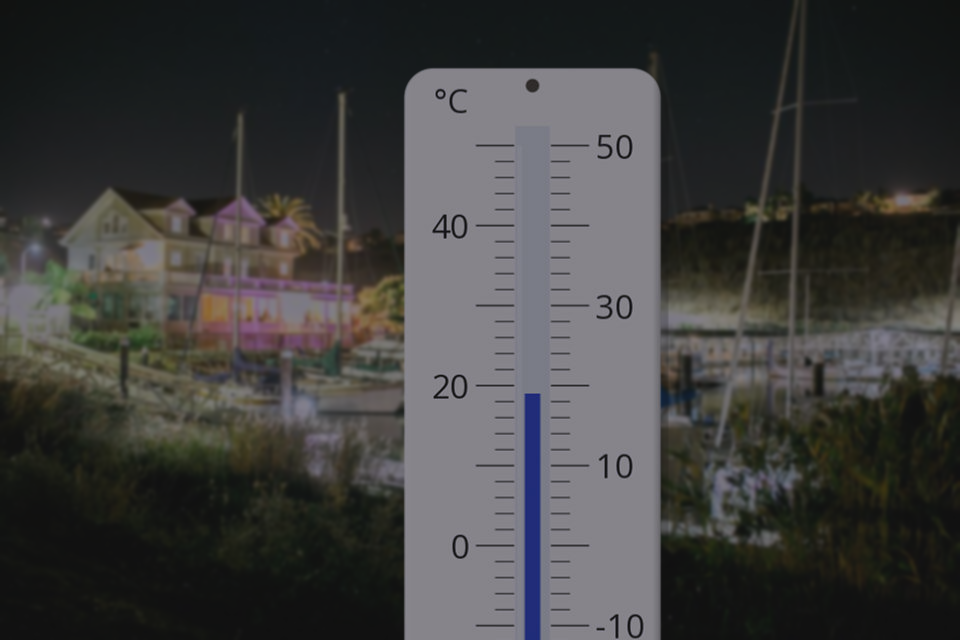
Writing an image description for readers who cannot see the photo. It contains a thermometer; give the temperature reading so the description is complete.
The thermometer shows 19 °C
